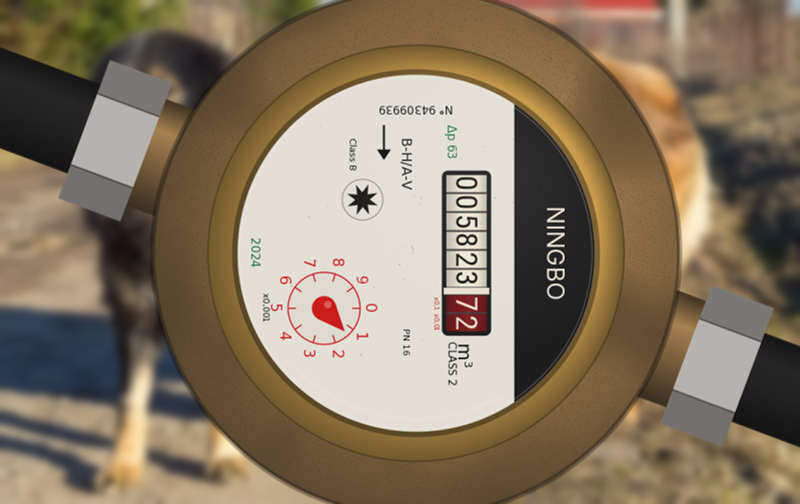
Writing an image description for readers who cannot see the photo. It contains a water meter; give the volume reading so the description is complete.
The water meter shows 5823.721 m³
